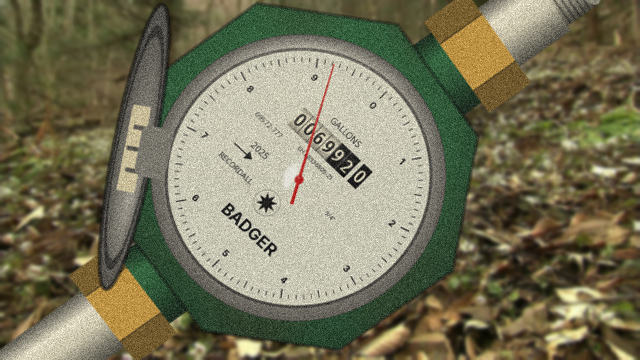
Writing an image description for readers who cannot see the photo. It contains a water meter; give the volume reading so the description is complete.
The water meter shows 69919.2 gal
